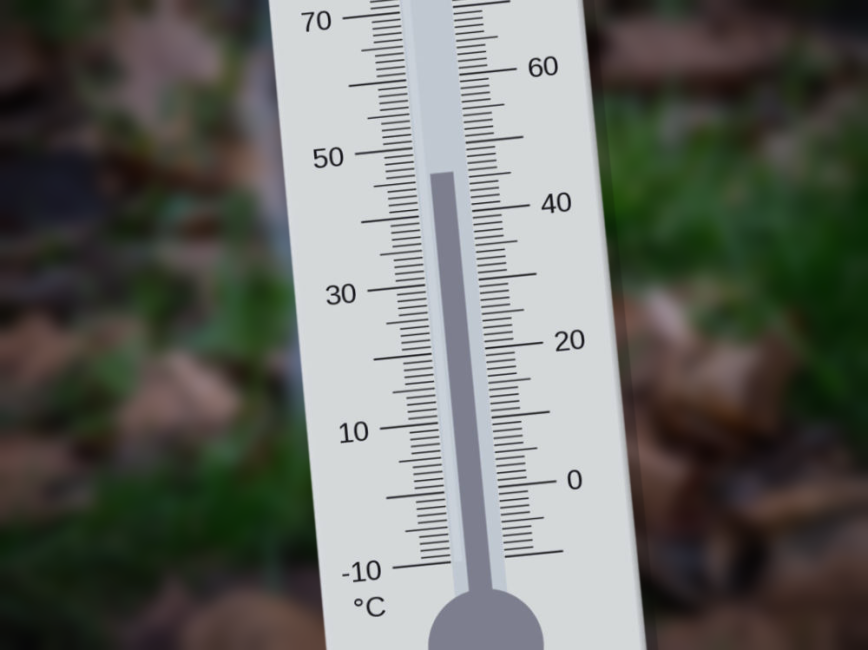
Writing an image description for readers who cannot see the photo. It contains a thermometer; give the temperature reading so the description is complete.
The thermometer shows 46 °C
